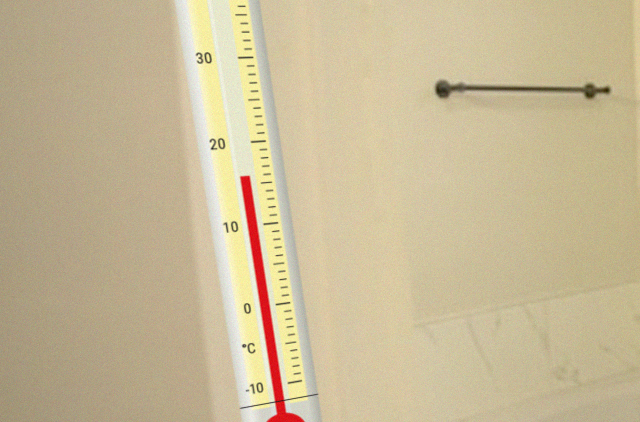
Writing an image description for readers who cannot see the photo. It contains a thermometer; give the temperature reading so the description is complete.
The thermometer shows 16 °C
